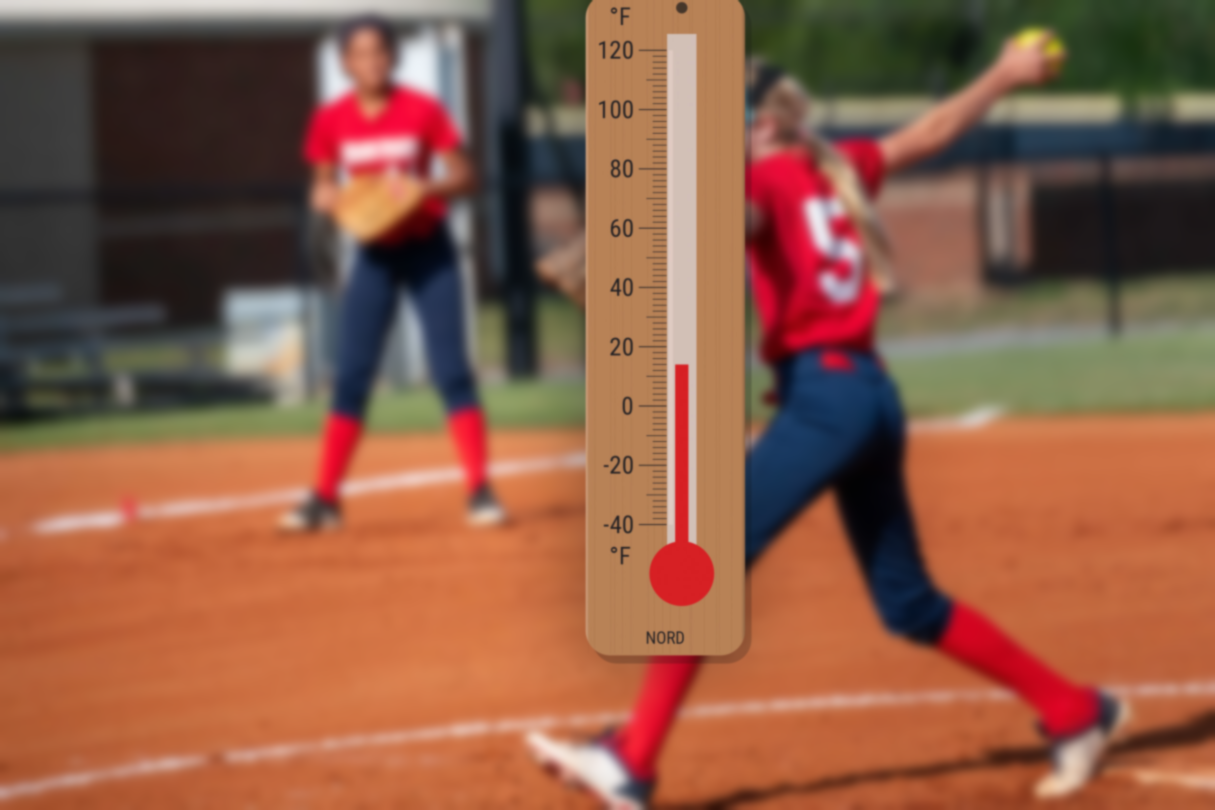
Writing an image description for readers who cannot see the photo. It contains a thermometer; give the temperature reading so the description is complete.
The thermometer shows 14 °F
